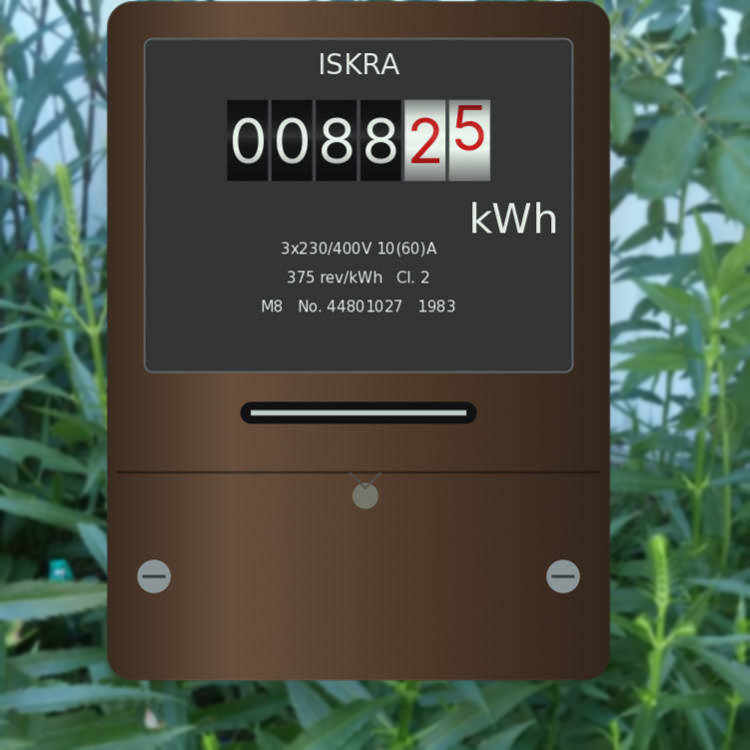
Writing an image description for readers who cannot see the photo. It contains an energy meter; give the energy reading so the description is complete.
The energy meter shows 88.25 kWh
